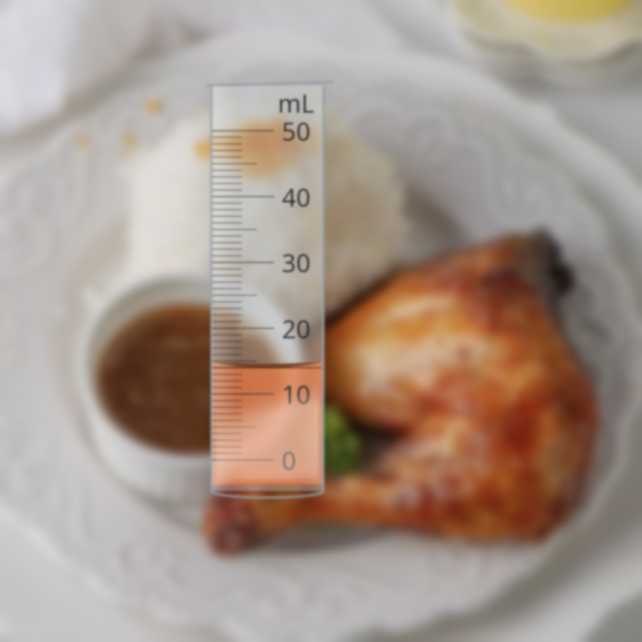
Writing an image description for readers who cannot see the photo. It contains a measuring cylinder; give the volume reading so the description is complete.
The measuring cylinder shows 14 mL
